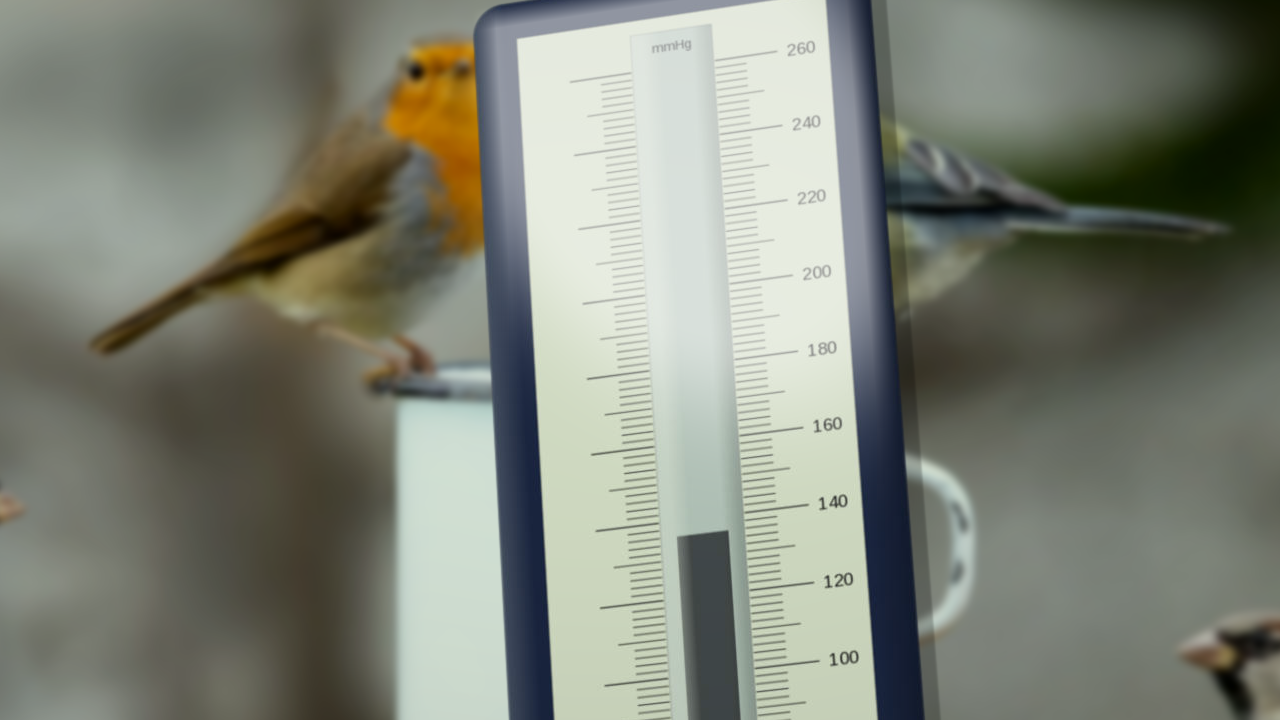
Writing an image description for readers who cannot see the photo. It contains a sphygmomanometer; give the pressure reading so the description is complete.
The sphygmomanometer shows 136 mmHg
